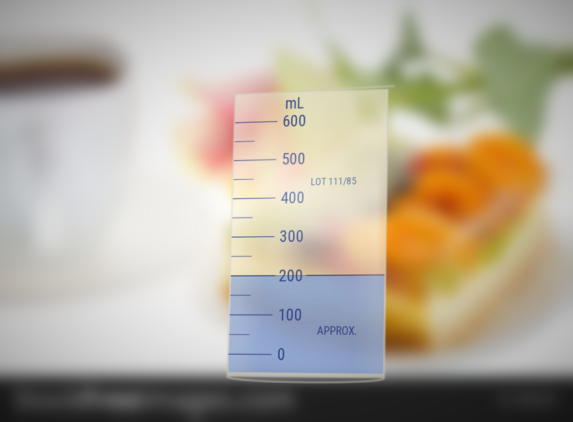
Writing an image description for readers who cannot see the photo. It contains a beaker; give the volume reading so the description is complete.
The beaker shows 200 mL
